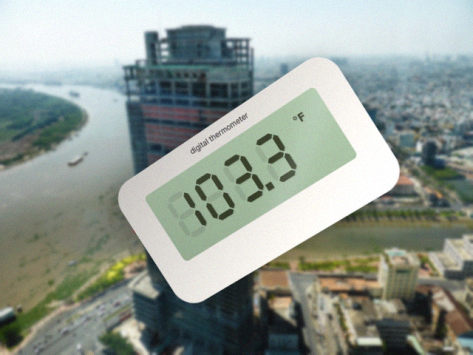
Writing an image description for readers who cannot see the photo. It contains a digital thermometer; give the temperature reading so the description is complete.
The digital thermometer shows 103.3 °F
